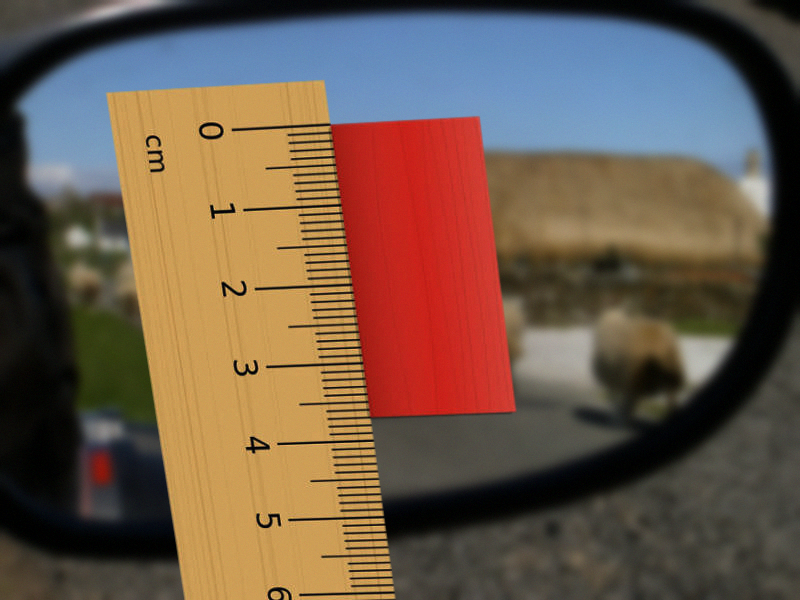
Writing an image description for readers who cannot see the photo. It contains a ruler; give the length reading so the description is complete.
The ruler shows 3.7 cm
